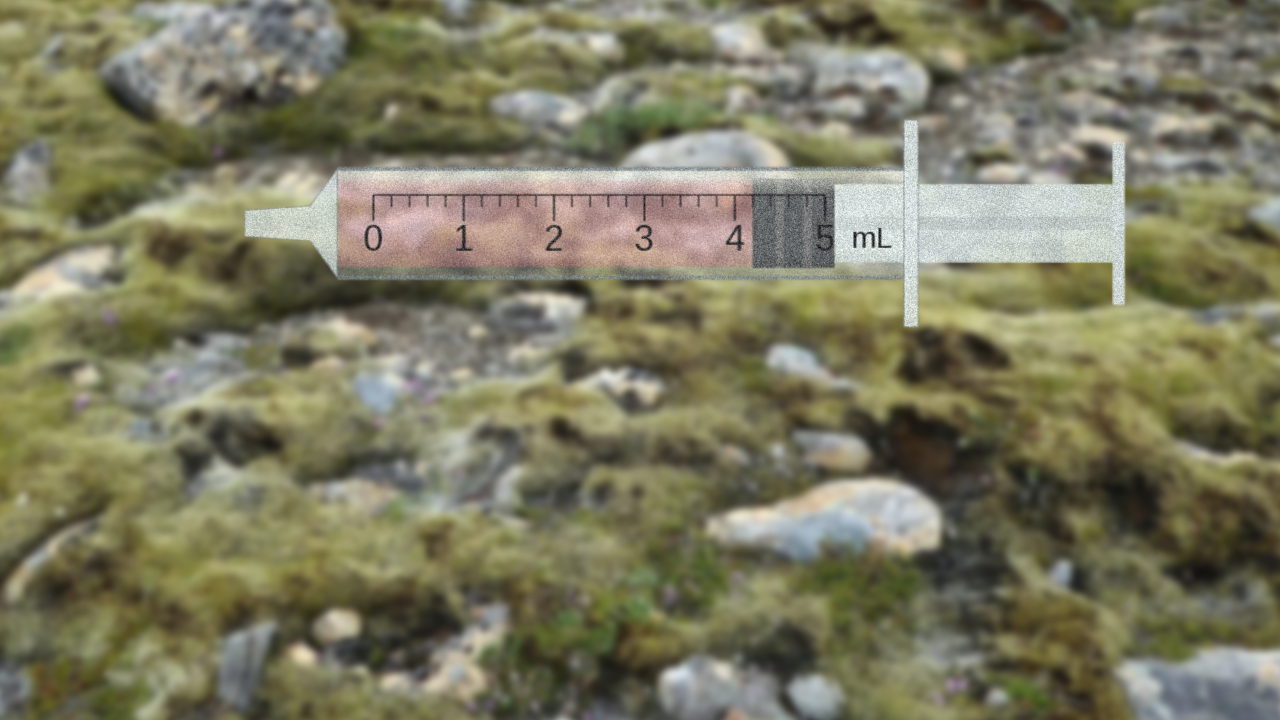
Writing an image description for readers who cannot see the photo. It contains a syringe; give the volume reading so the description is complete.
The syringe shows 4.2 mL
